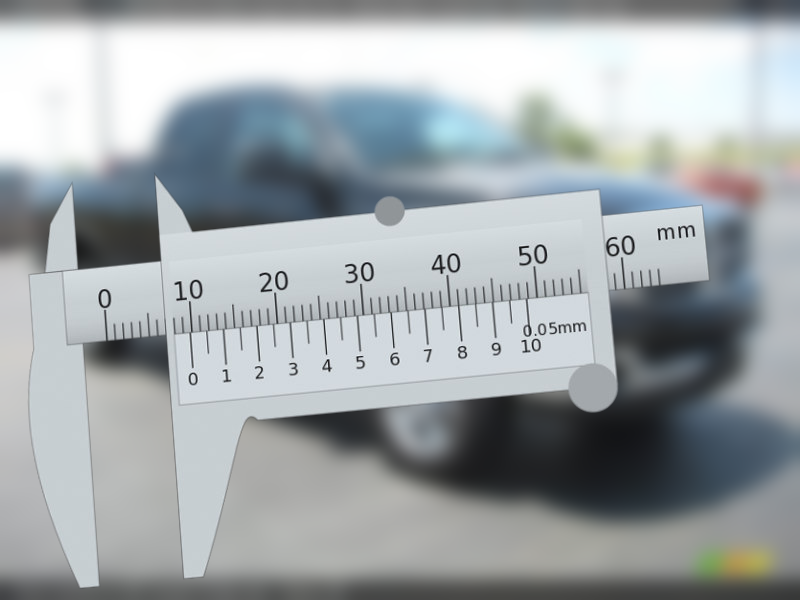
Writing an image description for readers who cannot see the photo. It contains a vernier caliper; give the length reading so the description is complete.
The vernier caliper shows 9.8 mm
